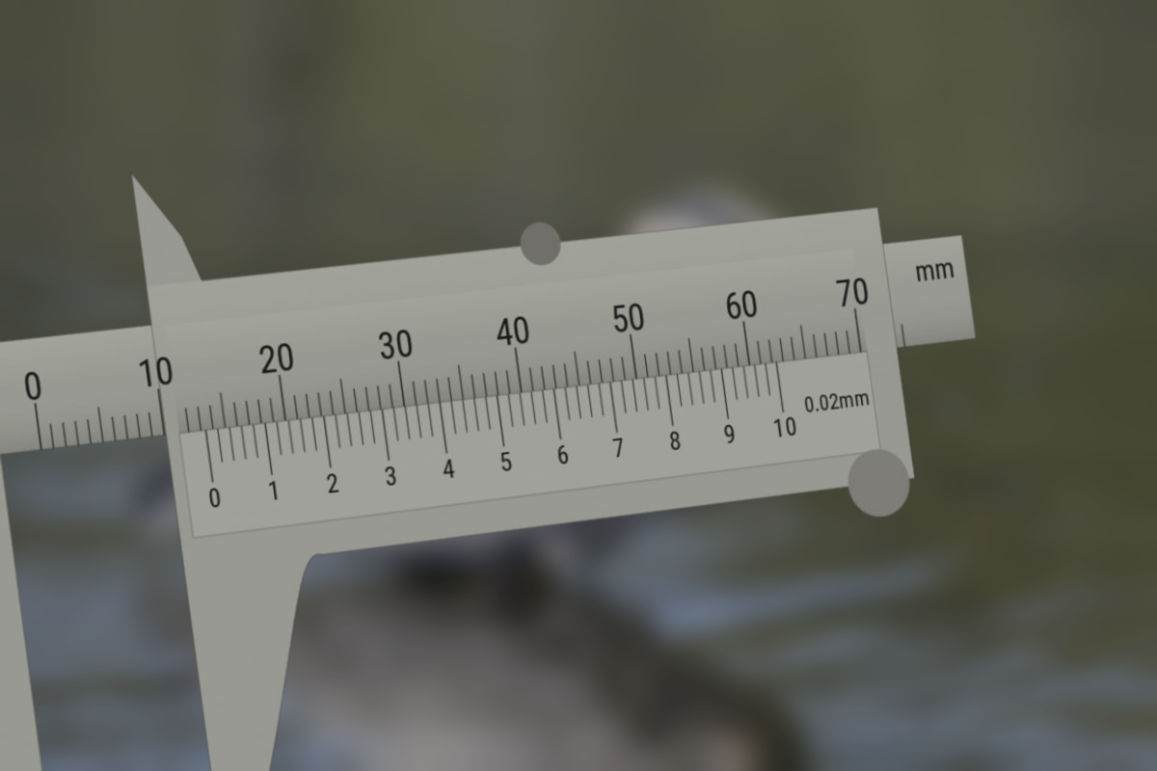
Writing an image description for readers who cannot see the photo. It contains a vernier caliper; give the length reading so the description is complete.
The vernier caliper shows 13.4 mm
